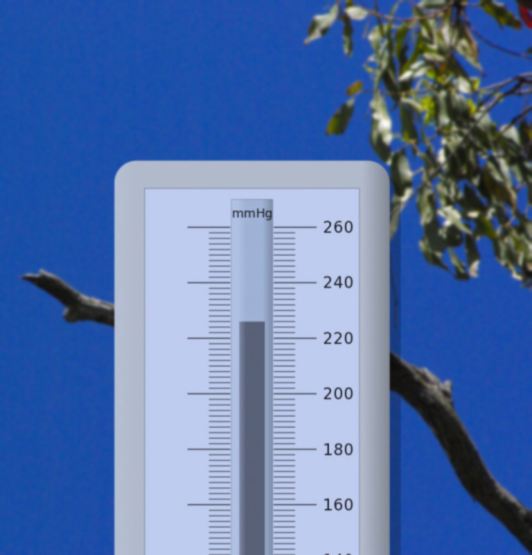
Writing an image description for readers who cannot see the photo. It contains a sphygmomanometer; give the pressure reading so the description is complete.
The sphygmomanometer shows 226 mmHg
